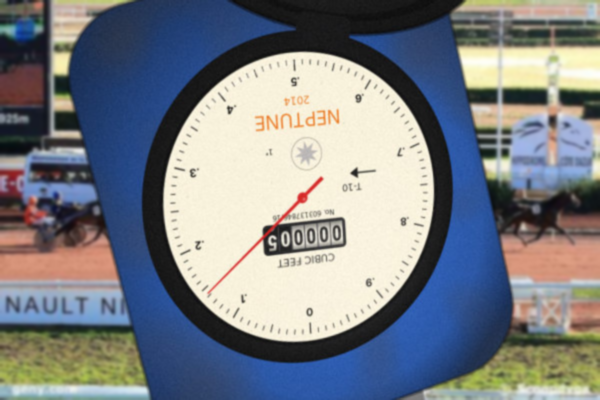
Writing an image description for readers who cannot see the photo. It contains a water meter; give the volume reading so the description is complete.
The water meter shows 5.14 ft³
